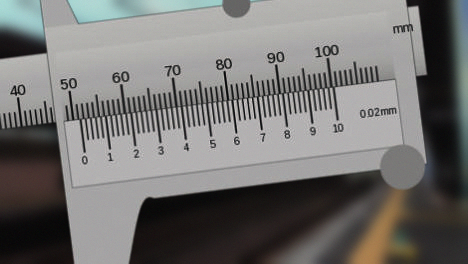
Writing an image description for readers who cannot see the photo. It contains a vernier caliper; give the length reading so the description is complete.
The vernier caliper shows 51.4 mm
